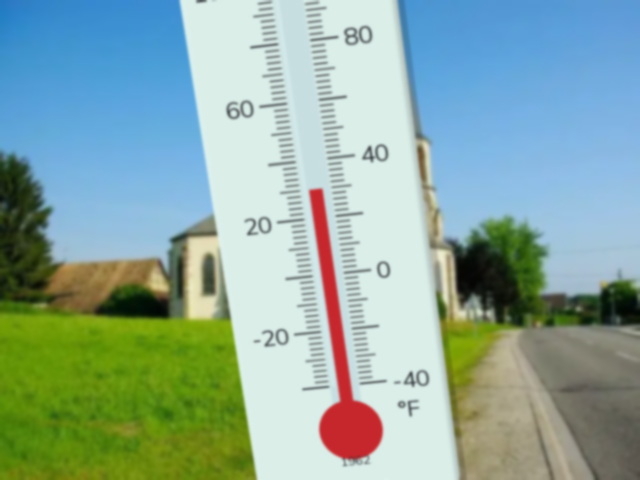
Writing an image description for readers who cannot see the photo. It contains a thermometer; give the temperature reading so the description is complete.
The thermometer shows 30 °F
